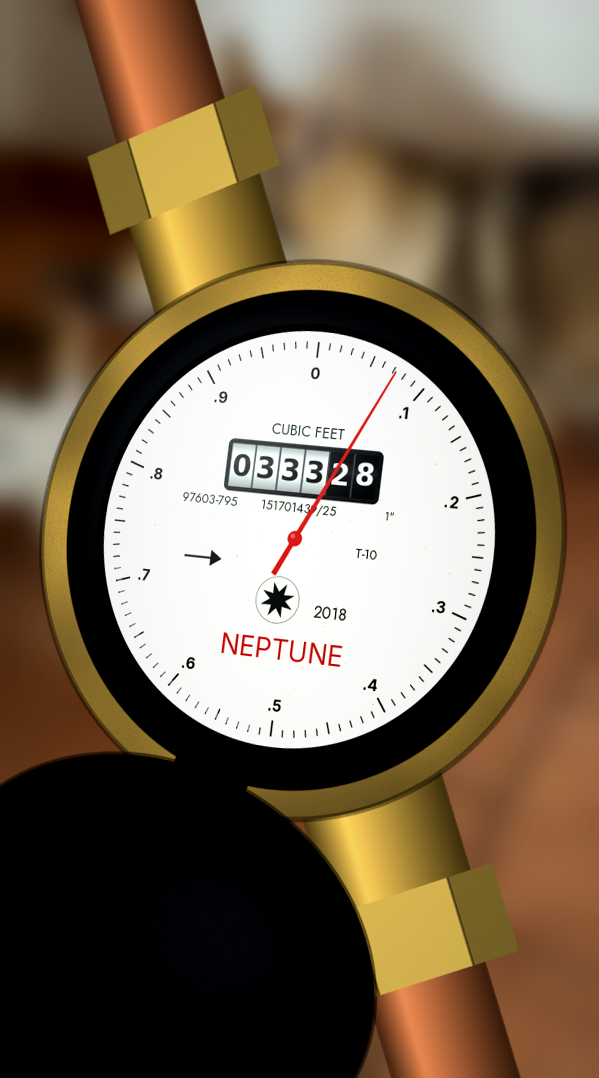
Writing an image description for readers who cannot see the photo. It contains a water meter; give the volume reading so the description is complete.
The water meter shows 33328.07 ft³
